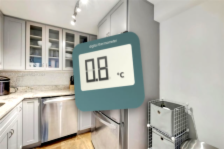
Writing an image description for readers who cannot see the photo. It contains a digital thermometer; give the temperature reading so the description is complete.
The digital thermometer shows 0.8 °C
